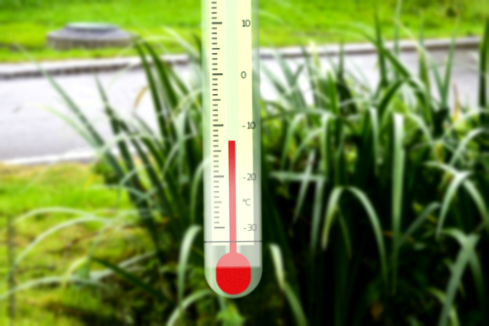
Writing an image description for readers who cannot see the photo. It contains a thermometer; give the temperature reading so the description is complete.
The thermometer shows -13 °C
